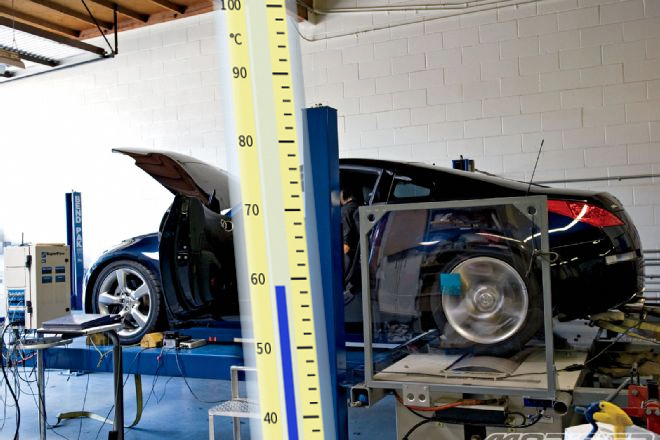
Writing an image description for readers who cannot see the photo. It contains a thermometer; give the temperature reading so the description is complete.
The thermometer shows 59 °C
